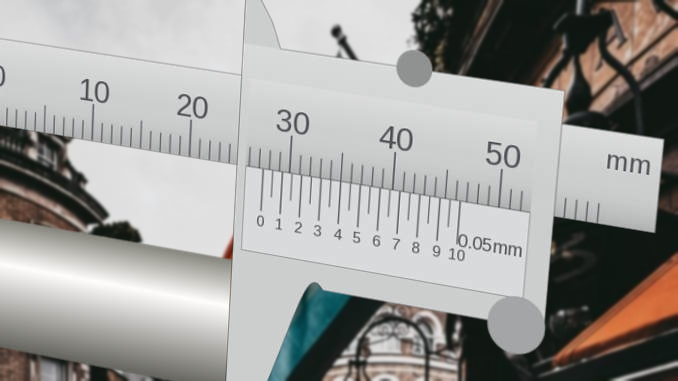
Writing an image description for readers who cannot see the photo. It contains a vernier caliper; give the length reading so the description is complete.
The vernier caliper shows 27.4 mm
